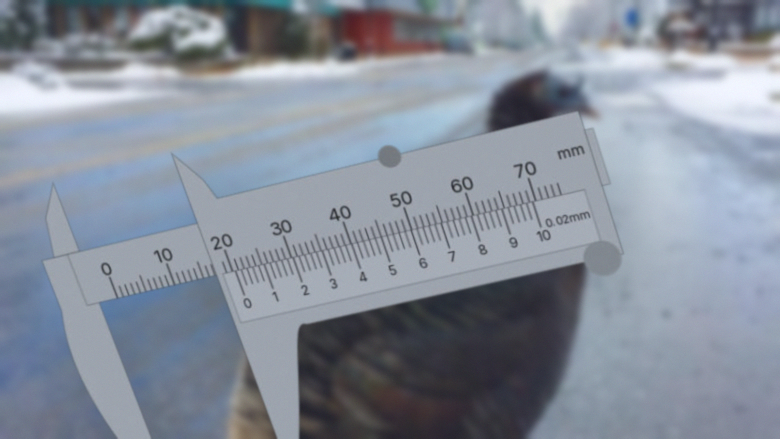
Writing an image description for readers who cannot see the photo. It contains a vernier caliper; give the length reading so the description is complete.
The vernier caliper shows 20.5 mm
